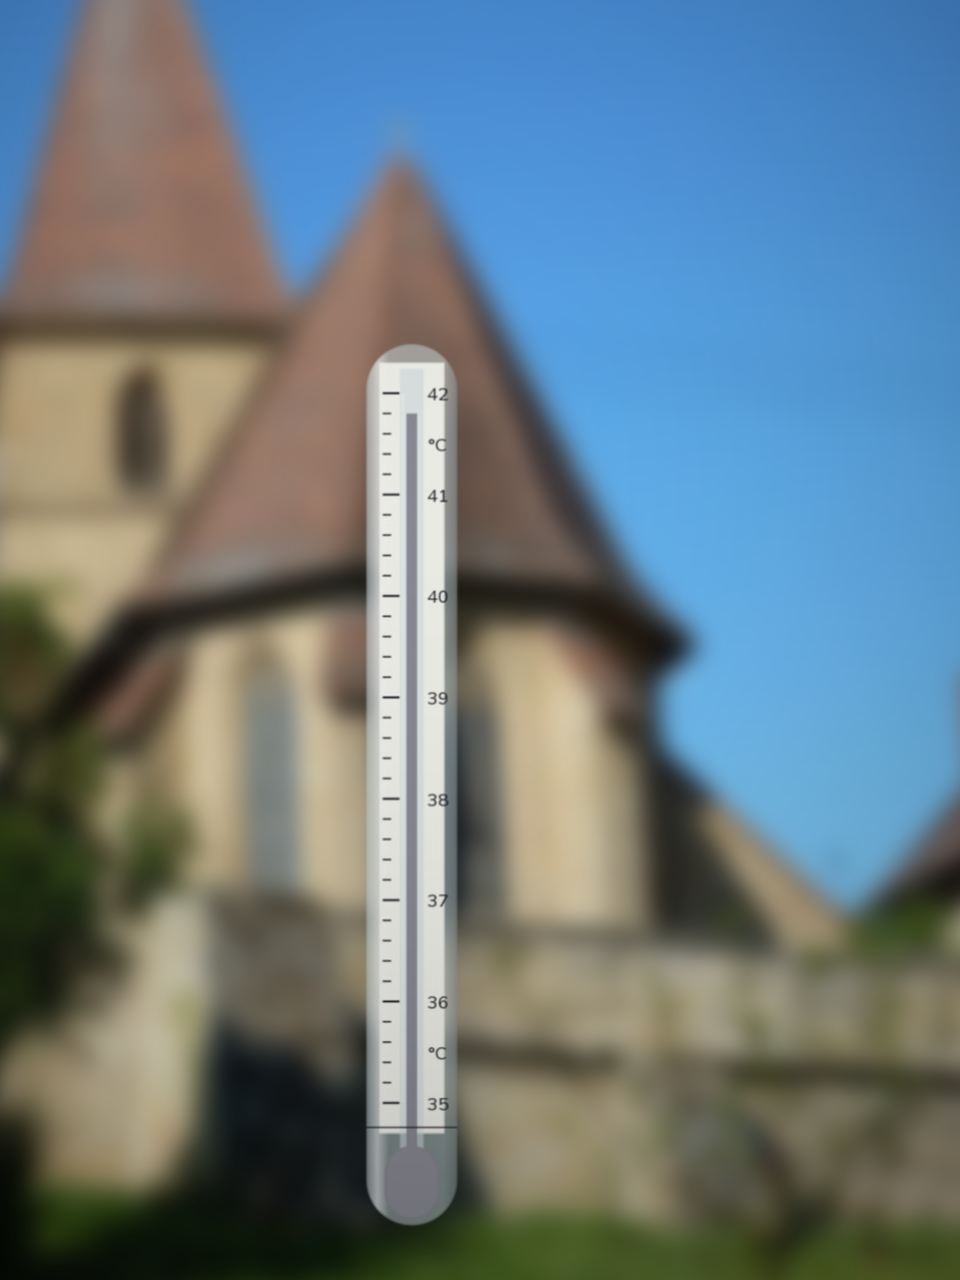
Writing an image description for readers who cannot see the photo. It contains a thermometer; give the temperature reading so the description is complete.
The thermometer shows 41.8 °C
